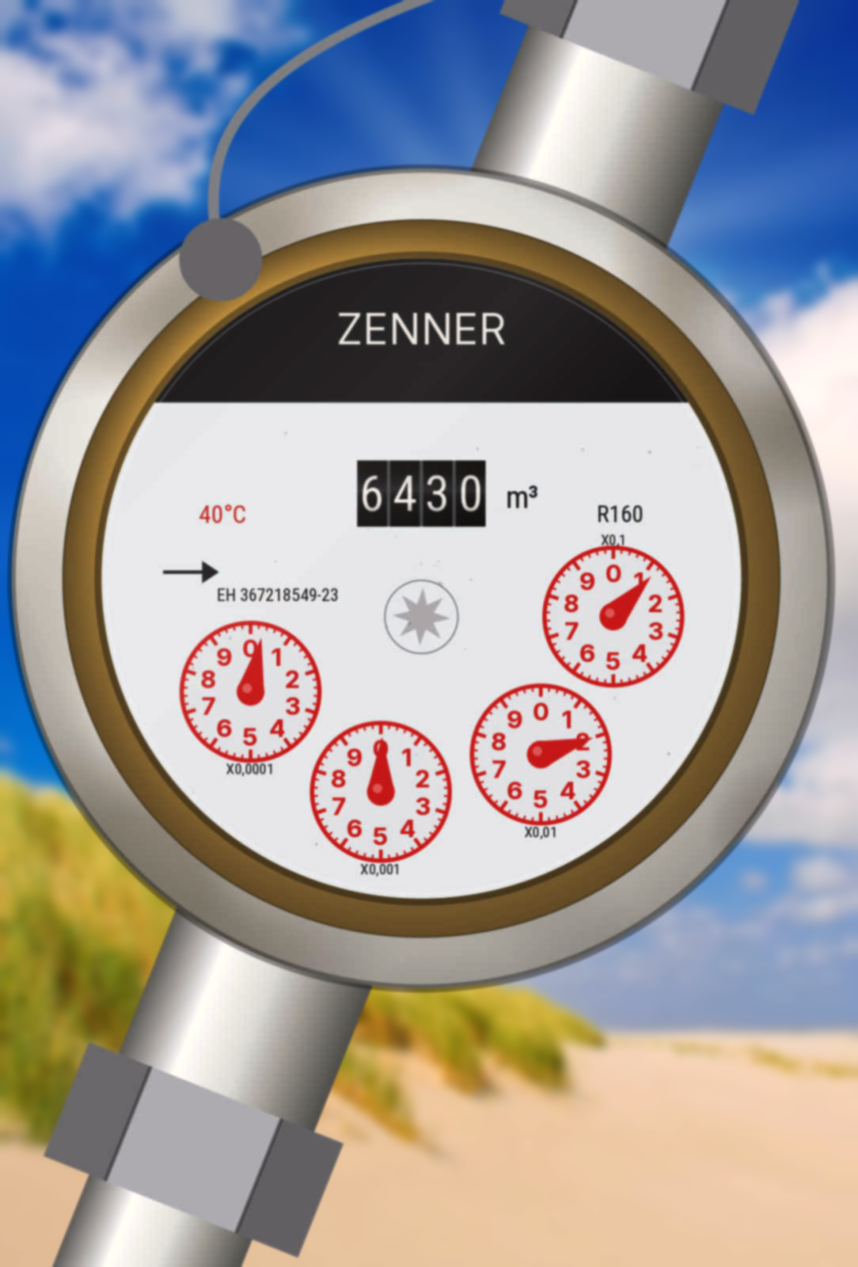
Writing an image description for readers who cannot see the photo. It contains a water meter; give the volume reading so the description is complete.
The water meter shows 6430.1200 m³
